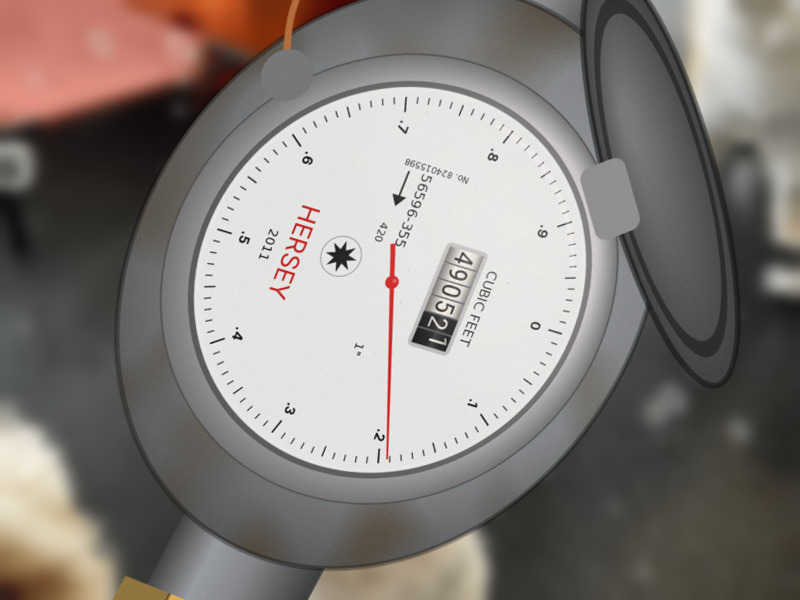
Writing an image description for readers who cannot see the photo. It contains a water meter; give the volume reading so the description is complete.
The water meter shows 490521.19 ft³
